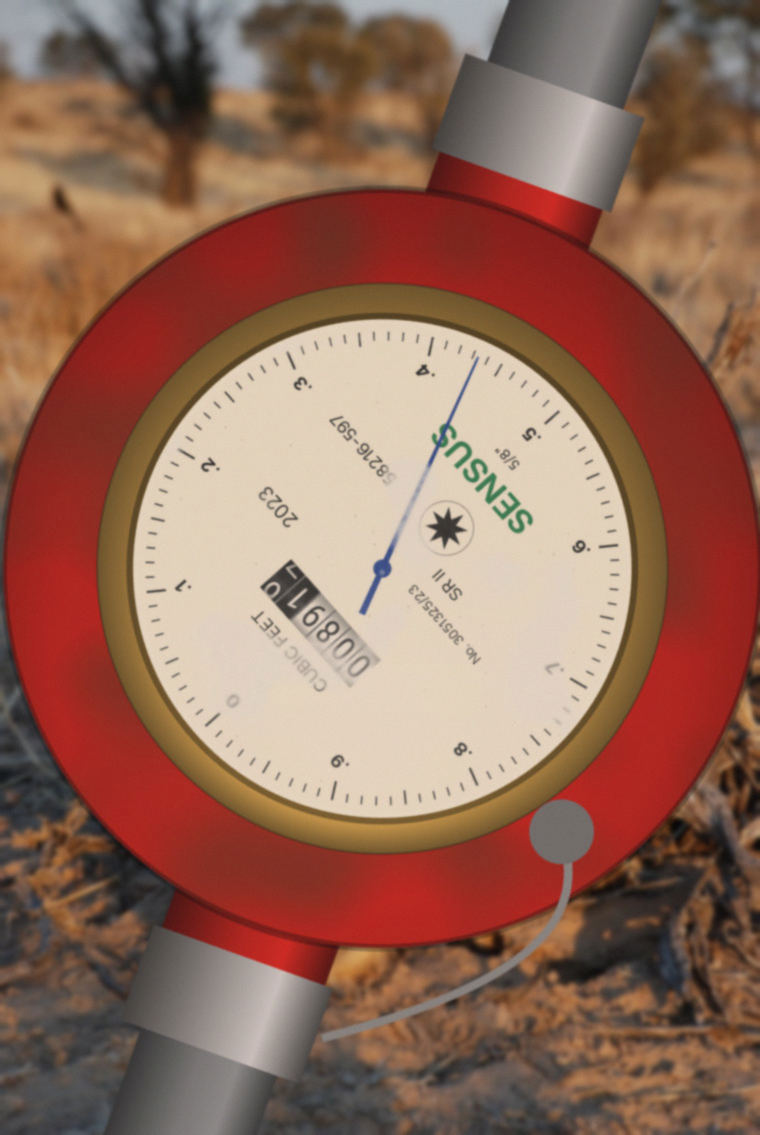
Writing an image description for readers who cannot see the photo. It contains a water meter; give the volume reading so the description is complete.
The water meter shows 8916.43 ft³
